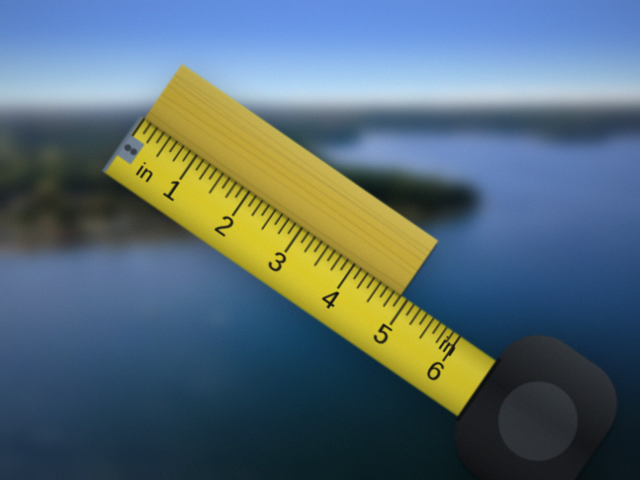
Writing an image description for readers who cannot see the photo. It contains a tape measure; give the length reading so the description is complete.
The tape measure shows 4.875 in
